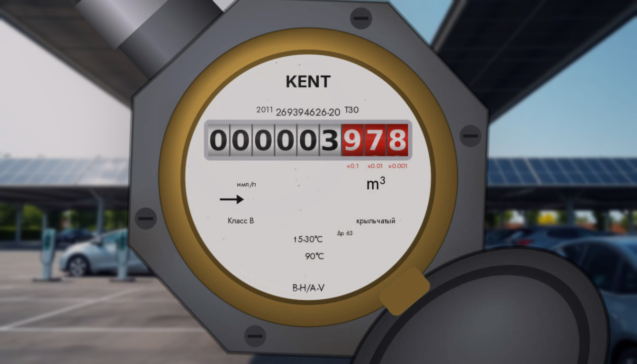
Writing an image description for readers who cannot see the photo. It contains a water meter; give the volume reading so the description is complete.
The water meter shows 3.978 m³
